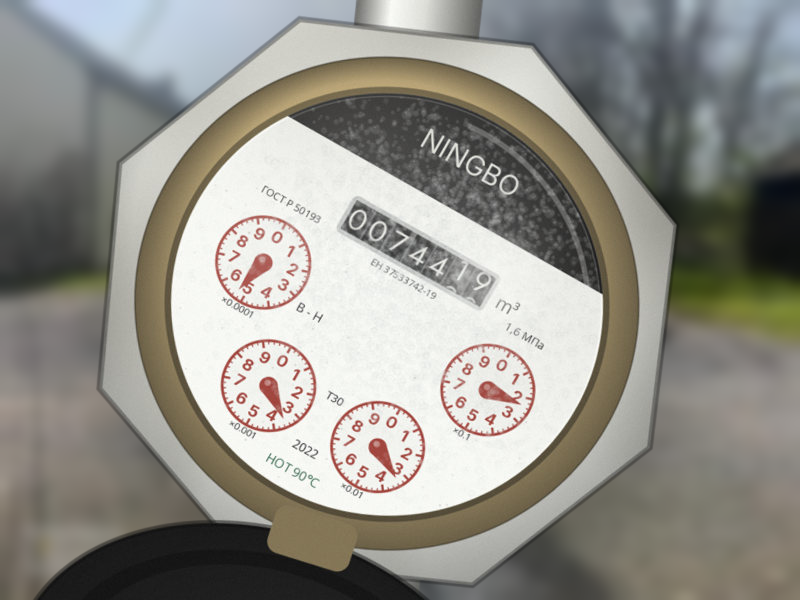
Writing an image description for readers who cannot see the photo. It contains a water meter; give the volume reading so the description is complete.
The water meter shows 74419.2335 m³
